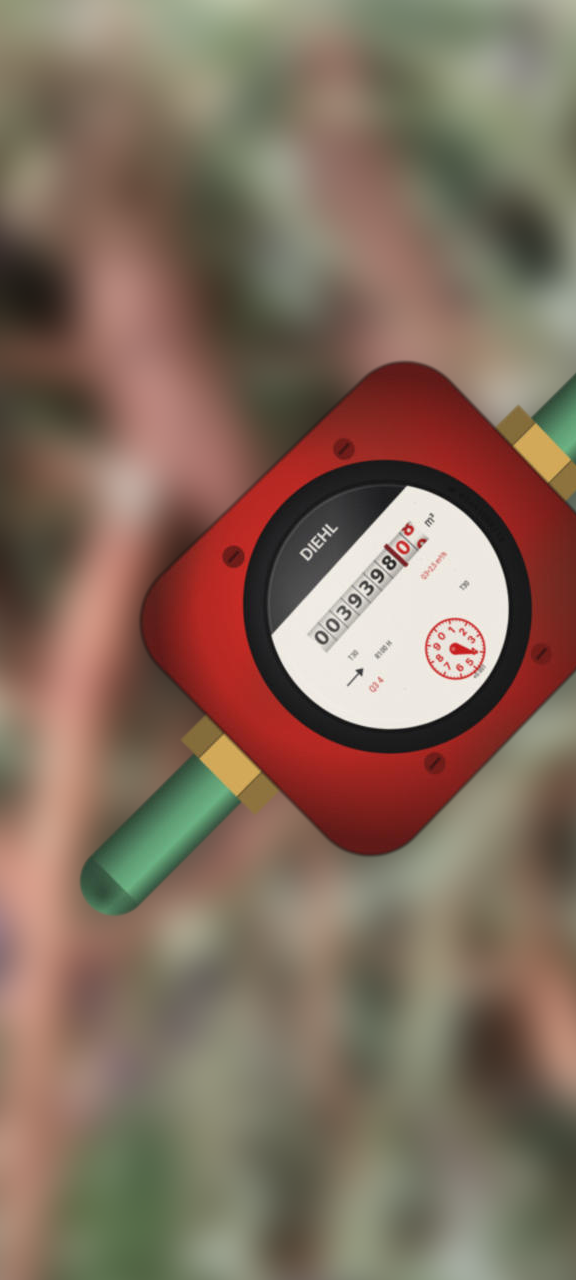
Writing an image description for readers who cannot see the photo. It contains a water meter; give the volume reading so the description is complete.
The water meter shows 39398.084 m³
